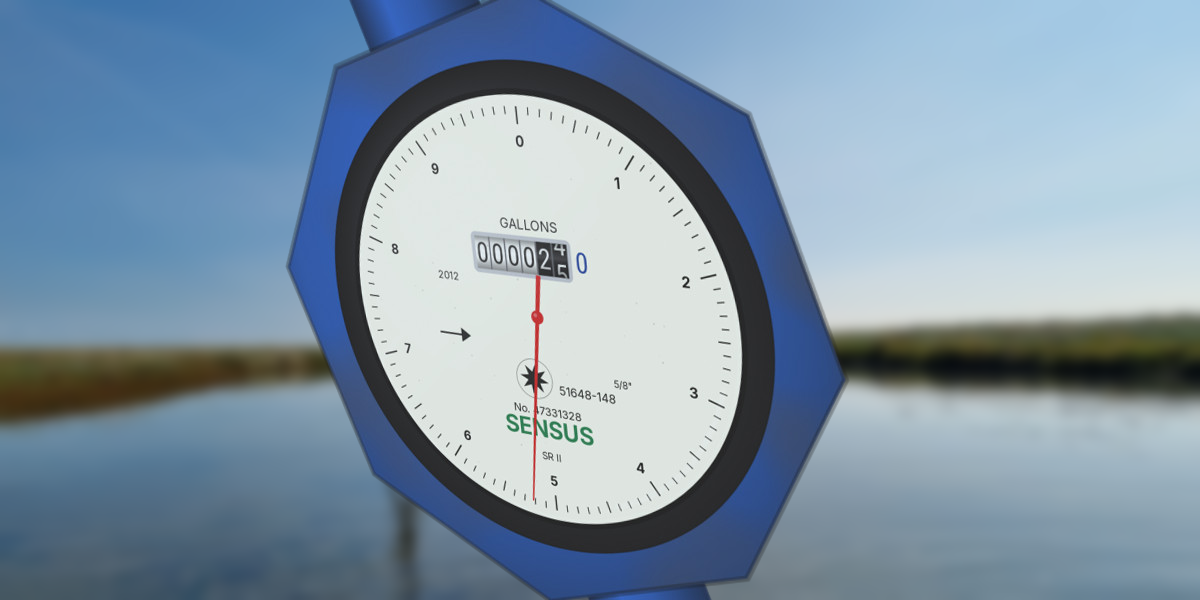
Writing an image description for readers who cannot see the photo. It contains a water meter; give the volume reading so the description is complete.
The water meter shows 245.2 gal
